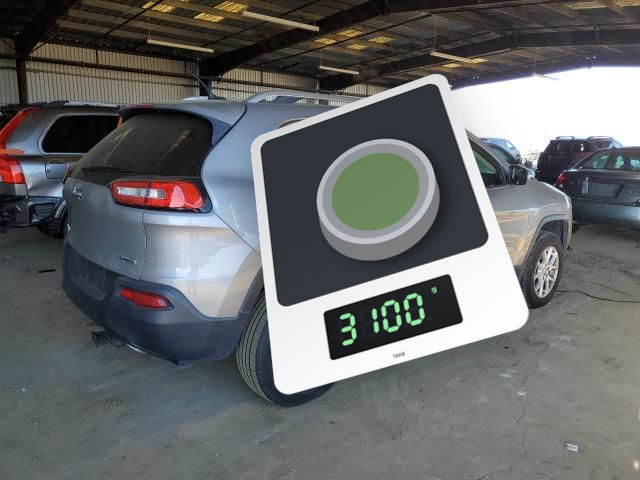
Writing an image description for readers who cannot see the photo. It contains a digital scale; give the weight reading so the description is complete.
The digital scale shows 3100 g
